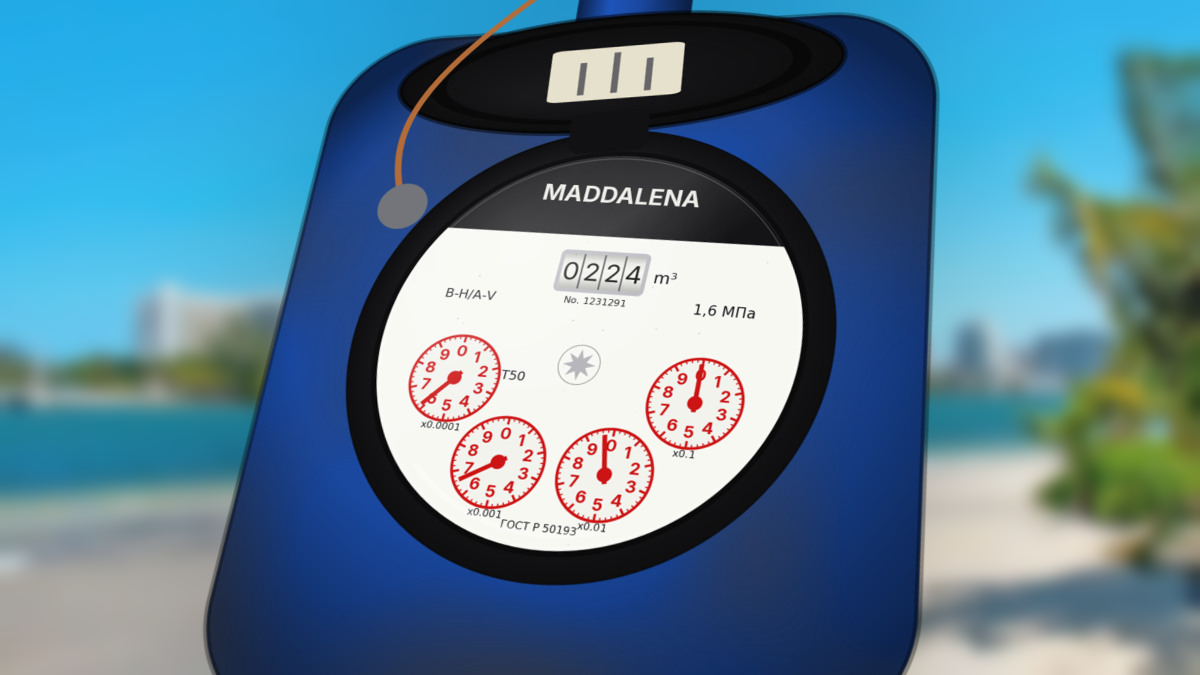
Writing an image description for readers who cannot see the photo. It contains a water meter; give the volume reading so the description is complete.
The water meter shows 223.9966 m³
